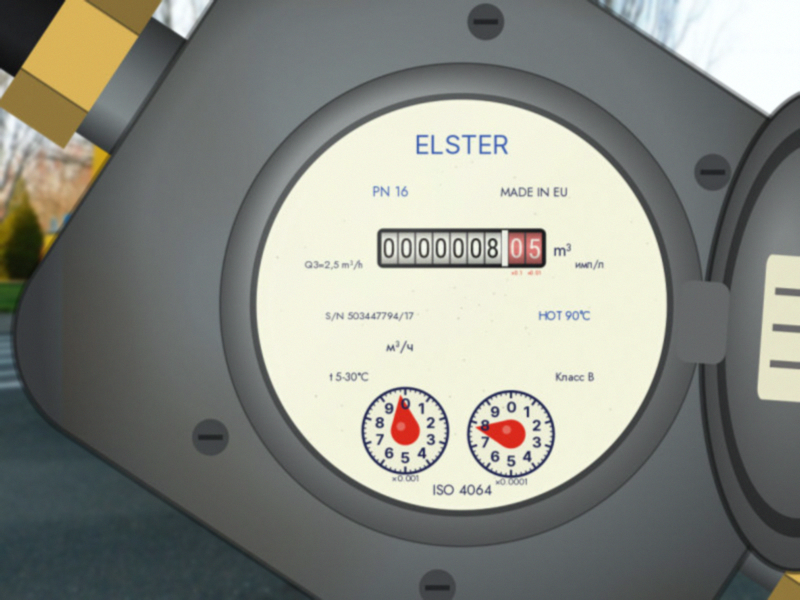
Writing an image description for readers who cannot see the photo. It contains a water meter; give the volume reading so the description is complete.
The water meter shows 8.0497 m³
